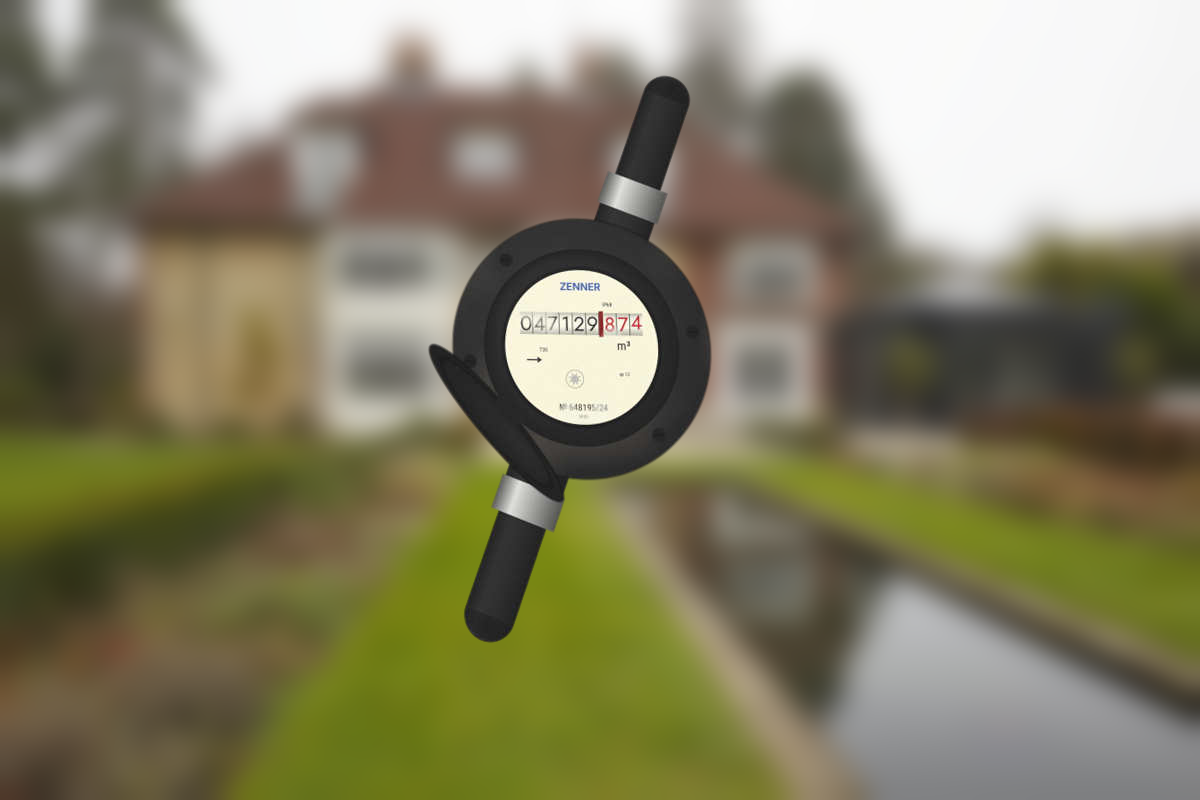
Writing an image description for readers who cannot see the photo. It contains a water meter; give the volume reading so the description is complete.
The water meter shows 47129.874 m³
